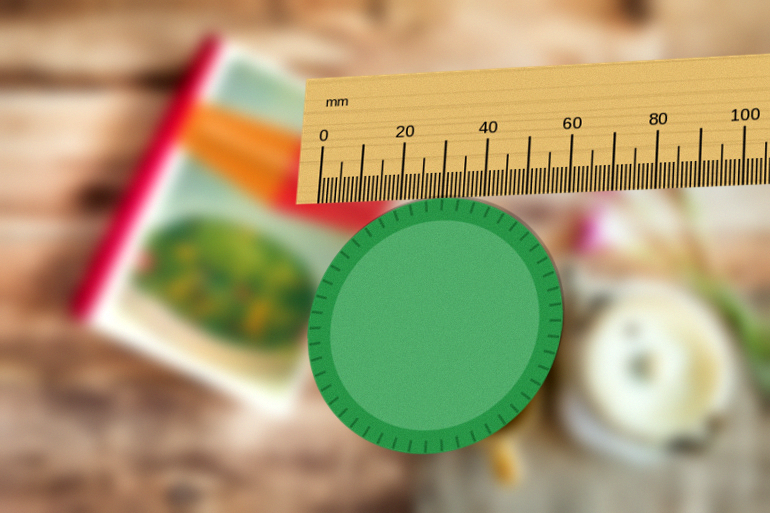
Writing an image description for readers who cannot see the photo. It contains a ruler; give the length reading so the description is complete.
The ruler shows 60 mm
